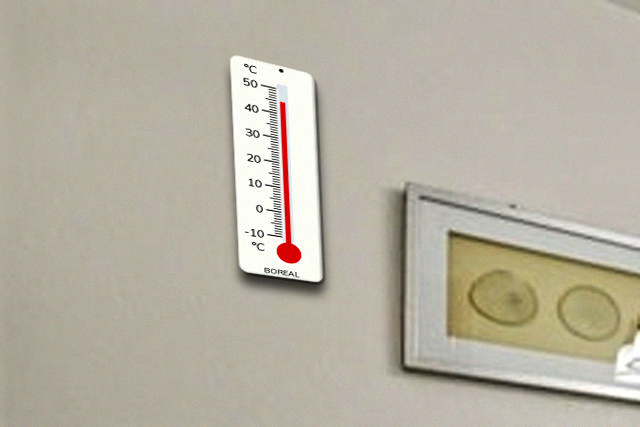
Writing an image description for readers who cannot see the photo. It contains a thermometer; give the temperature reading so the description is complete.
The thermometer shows 45 °C
